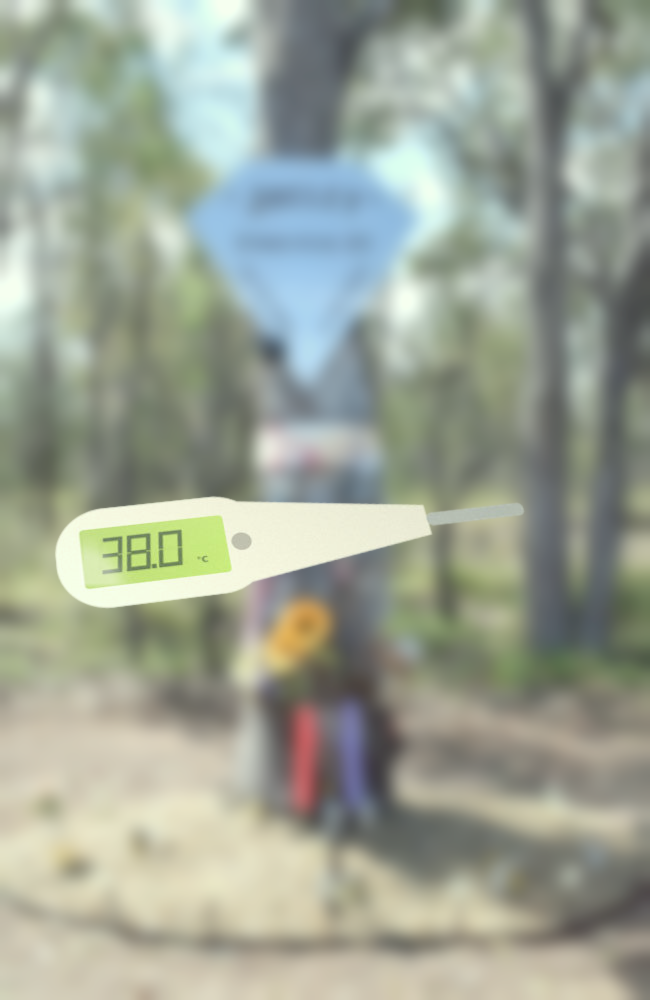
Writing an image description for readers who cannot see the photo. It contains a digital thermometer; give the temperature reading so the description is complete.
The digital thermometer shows 38.0 °C
